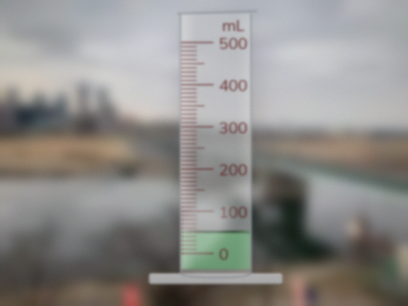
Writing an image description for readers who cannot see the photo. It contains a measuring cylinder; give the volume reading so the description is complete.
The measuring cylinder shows 50 mL
